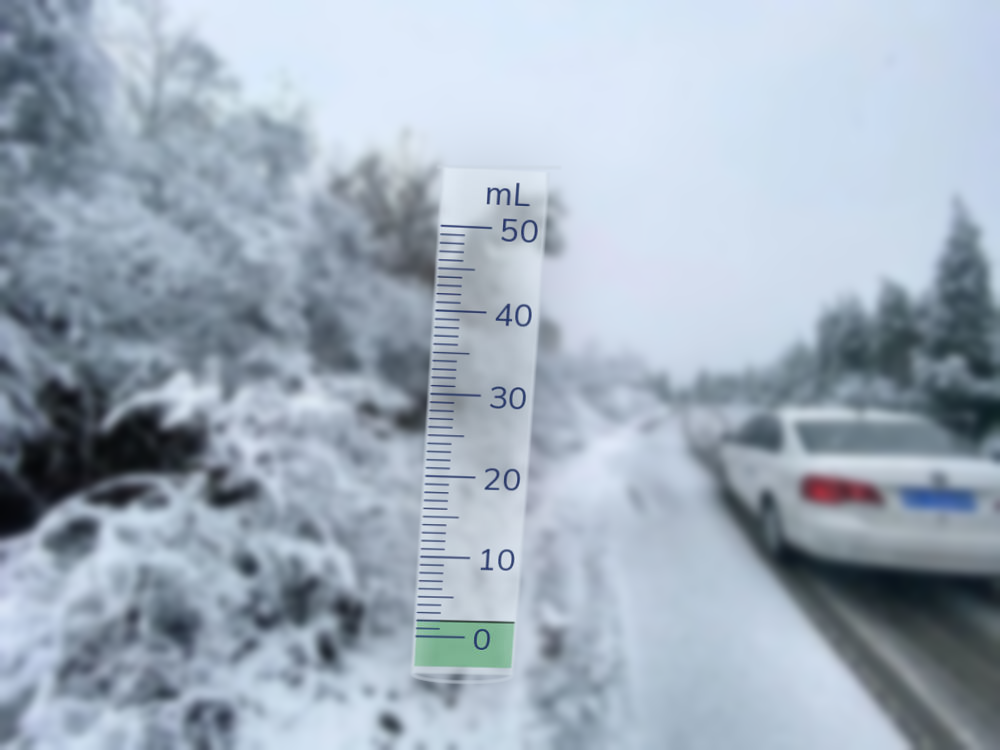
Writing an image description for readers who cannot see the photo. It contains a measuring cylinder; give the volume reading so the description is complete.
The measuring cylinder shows 2 mL
